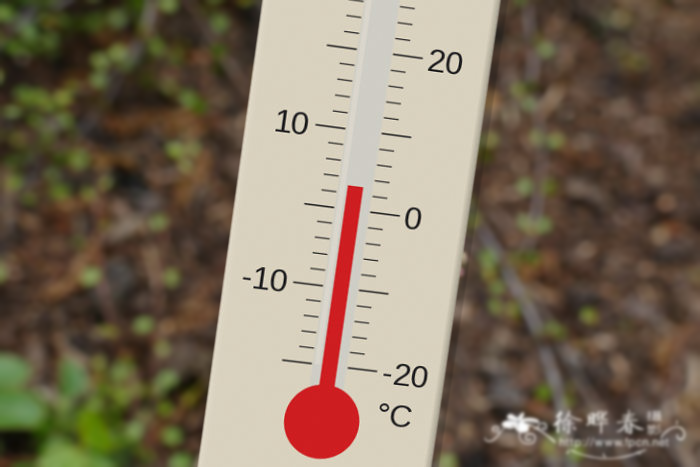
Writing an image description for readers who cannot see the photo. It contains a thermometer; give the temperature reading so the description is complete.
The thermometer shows 3 °C
